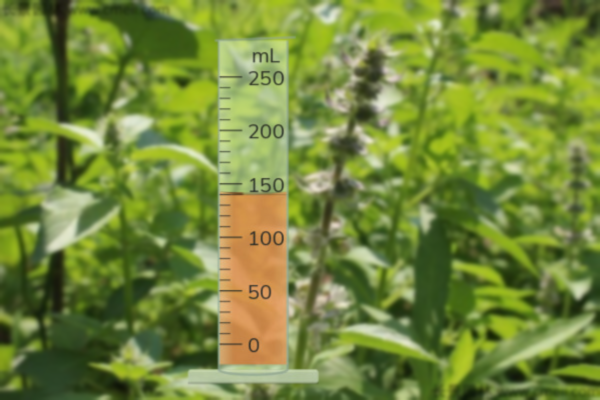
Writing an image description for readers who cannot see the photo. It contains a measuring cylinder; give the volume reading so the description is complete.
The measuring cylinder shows 140 mL
